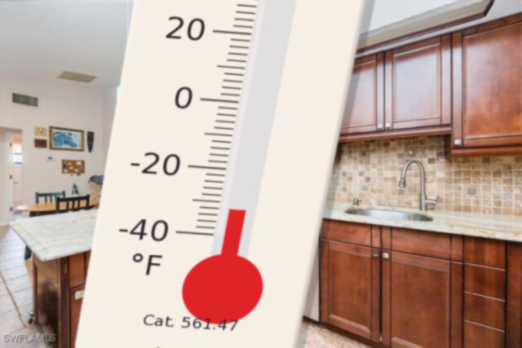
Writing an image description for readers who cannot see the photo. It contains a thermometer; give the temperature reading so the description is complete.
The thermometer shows -32 °F
